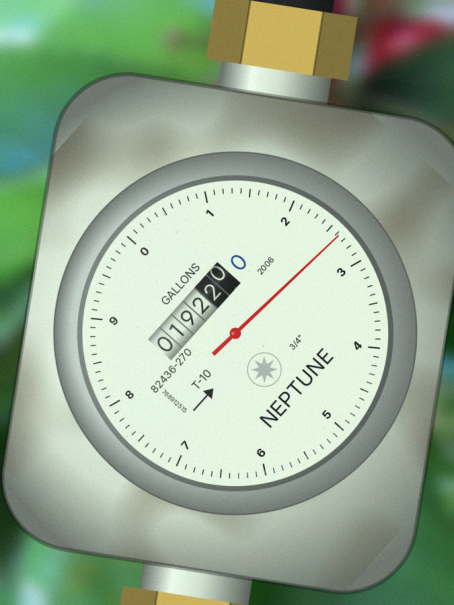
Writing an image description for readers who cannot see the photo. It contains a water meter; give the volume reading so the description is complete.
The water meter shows 192202.6 gal
